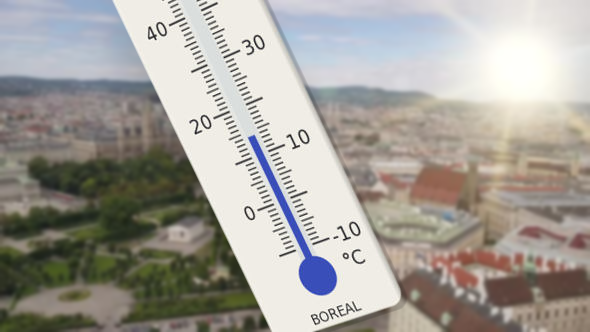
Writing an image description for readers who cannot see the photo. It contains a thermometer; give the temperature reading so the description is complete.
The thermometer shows 14 °C
